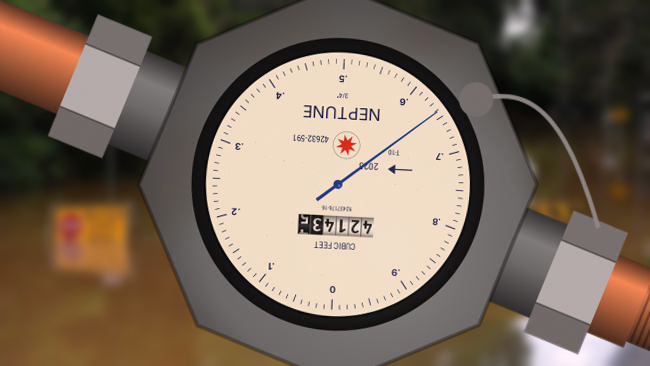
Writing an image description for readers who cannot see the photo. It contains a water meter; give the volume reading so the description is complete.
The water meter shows 421434.64 ft³
